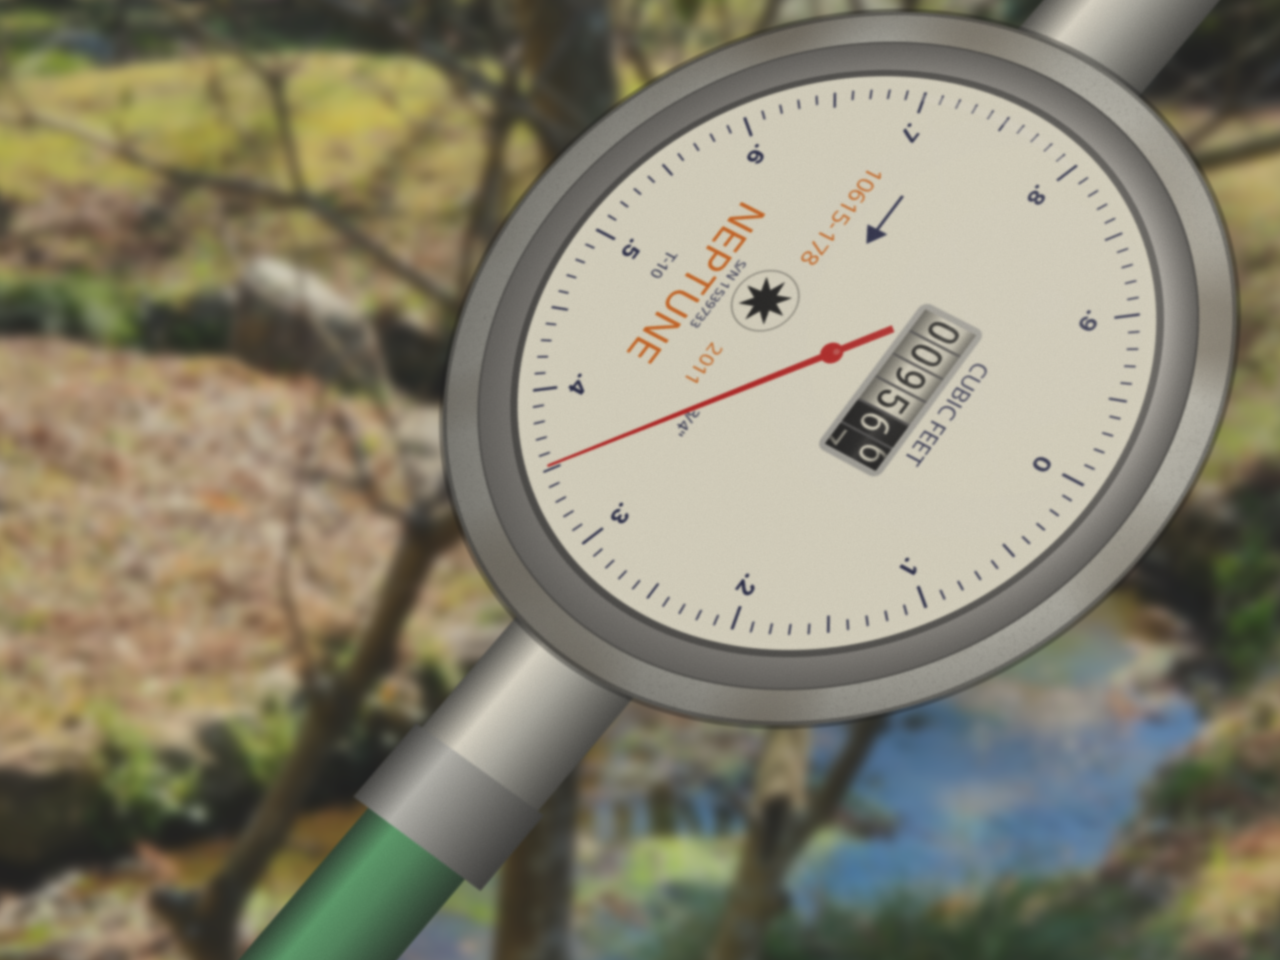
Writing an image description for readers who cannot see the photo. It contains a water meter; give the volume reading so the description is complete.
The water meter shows 9566.35 ft³
